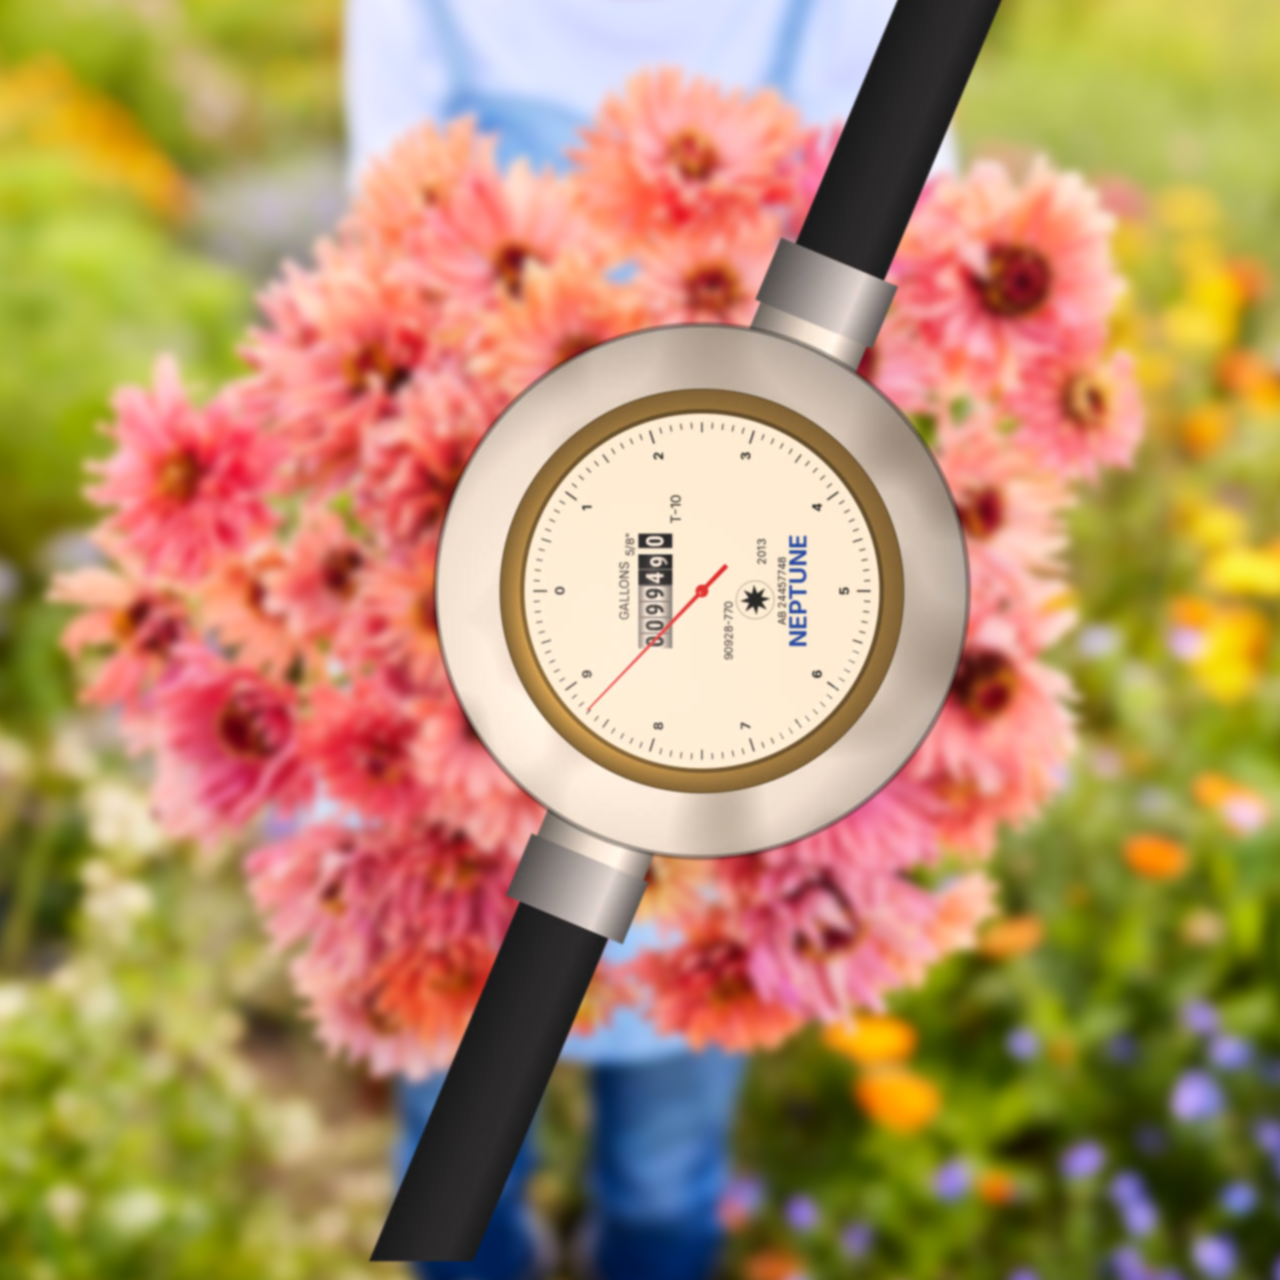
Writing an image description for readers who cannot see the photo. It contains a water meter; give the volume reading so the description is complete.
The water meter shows 99488.7 gal
